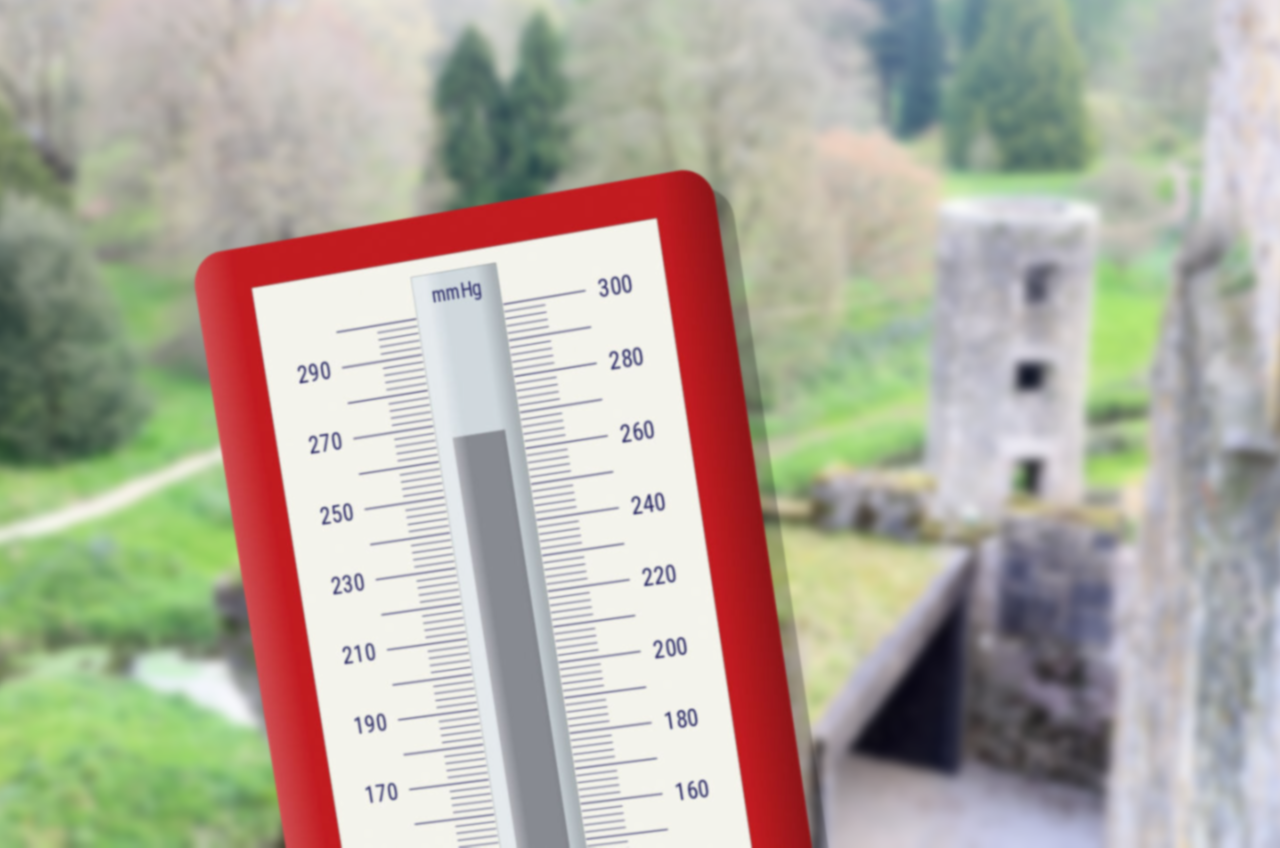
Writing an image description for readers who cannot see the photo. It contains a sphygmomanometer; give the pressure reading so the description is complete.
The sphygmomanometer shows 266 mmHg
